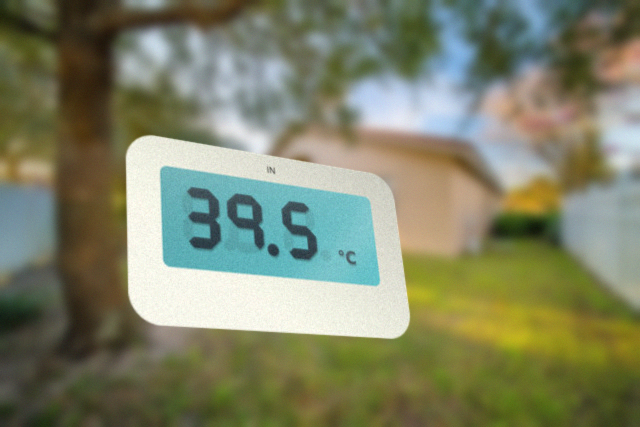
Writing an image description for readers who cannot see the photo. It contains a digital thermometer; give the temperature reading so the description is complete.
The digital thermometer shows 39.5 °C
